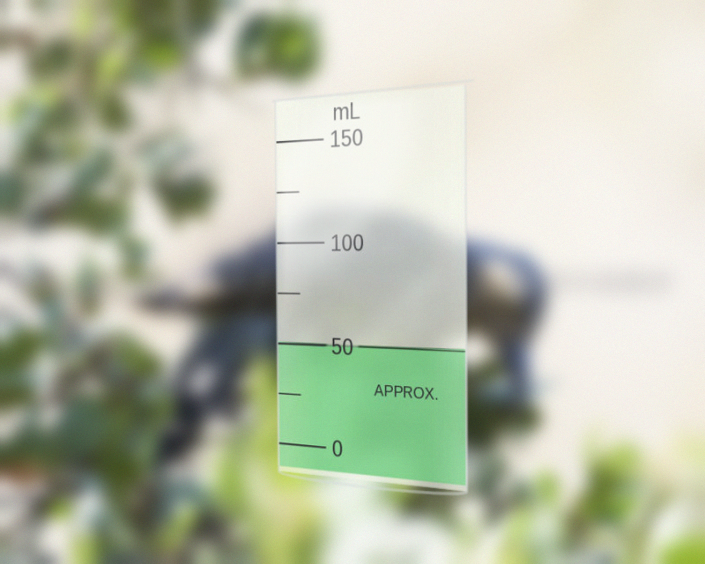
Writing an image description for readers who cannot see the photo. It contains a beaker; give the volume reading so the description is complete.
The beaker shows 50 mL
